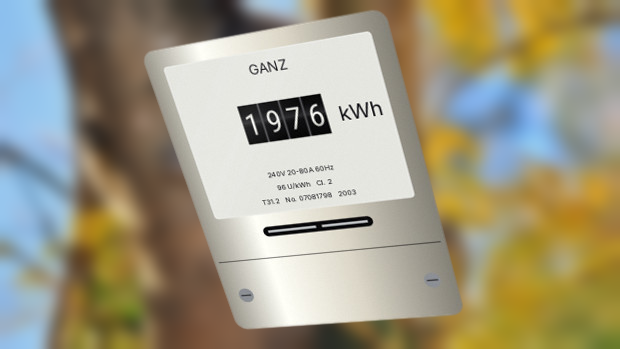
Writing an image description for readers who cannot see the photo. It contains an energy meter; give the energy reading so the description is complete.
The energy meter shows 1976 kWh
